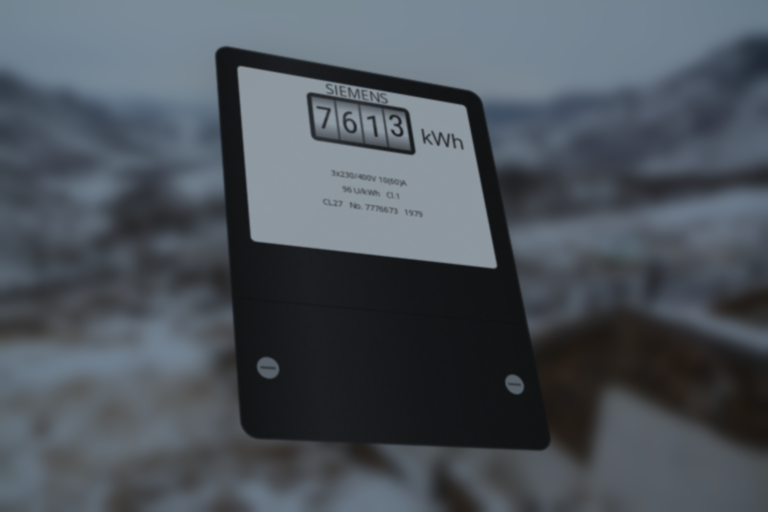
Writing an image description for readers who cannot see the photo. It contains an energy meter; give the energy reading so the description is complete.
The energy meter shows 7613 kWh
